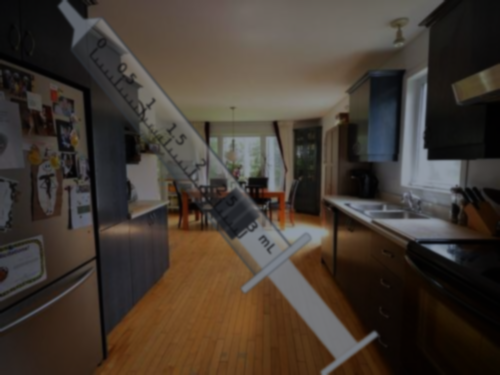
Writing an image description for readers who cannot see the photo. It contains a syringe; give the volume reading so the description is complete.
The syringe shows 2.5 mL
